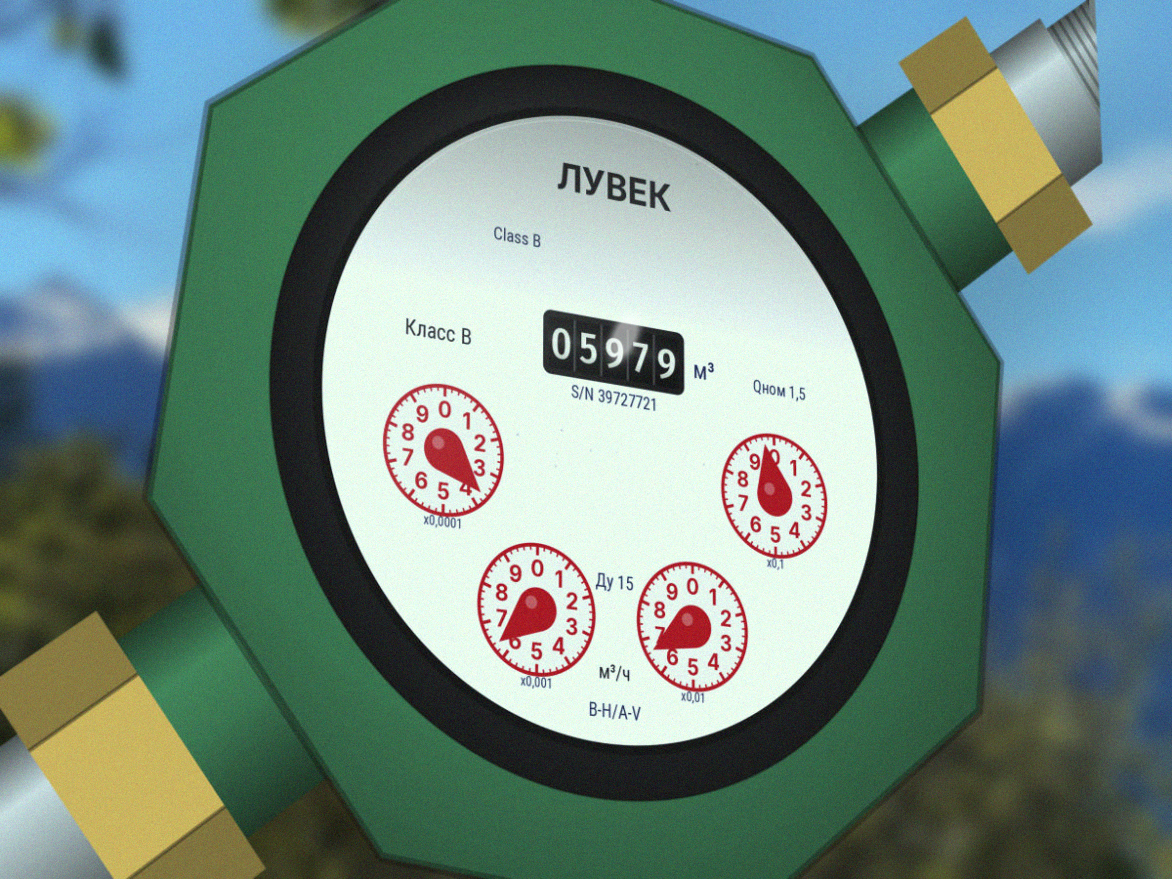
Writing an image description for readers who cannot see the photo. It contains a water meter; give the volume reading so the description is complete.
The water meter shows 5978.9663 m³
